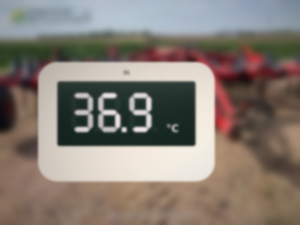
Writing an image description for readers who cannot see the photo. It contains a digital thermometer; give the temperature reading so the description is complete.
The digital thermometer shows 36.9 °C
